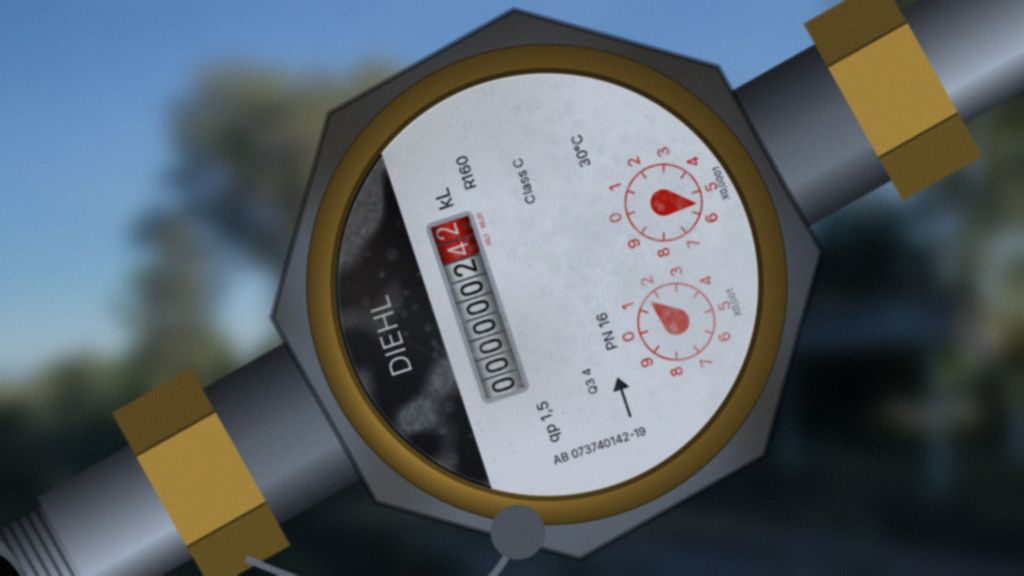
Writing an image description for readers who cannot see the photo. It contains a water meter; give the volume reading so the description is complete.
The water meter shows 2.4215 kL
